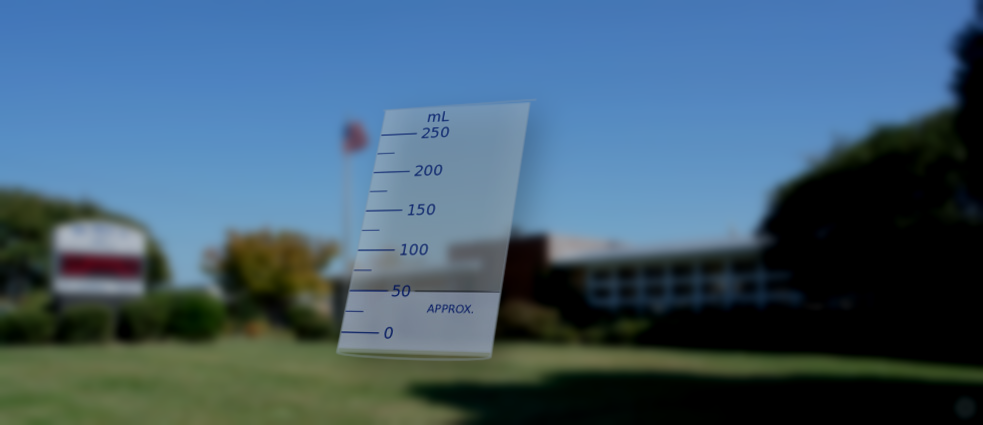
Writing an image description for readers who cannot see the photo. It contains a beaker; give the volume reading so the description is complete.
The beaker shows 50 mL
